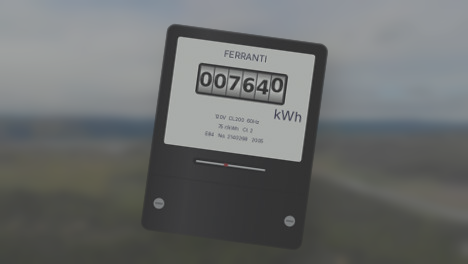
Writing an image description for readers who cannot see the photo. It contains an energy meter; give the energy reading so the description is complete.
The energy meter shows 7640 kWh
